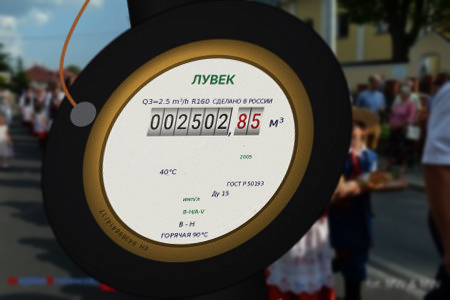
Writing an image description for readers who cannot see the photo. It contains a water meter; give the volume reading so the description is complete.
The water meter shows 2502.85 m³
